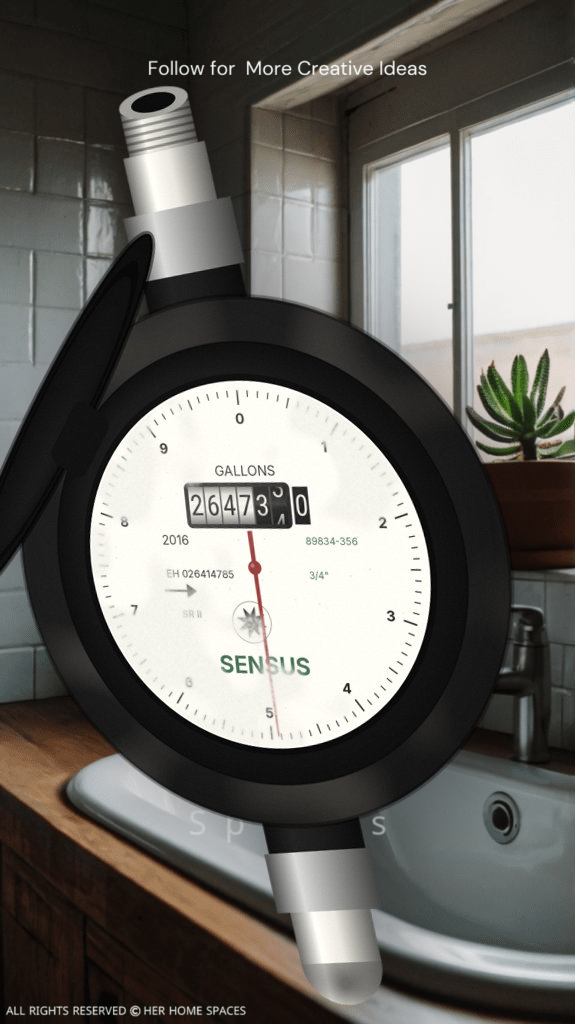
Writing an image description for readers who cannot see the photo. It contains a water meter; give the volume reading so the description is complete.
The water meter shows 2647334.9 gal
